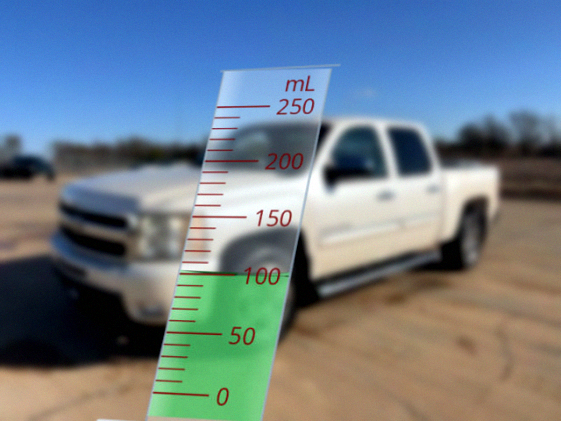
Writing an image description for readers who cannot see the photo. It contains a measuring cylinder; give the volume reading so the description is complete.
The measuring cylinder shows 100 mL
